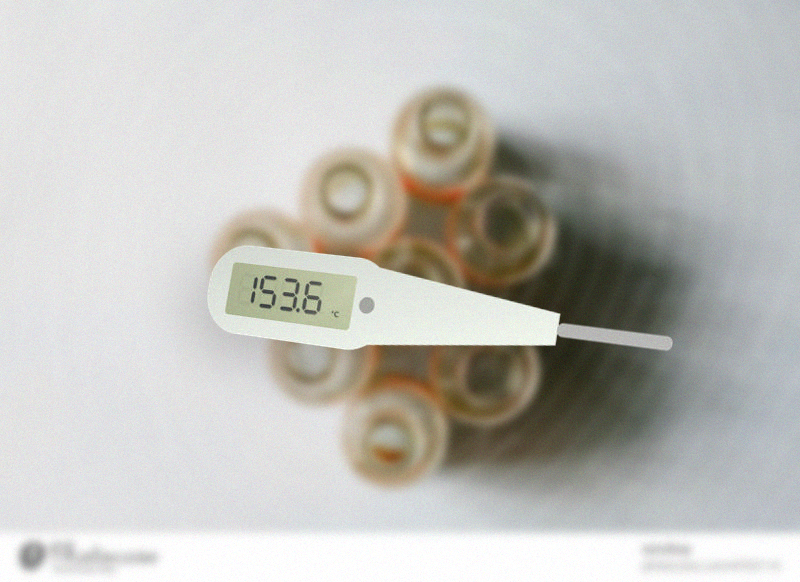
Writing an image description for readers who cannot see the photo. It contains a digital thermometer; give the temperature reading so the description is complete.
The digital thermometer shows 153.6 °C
